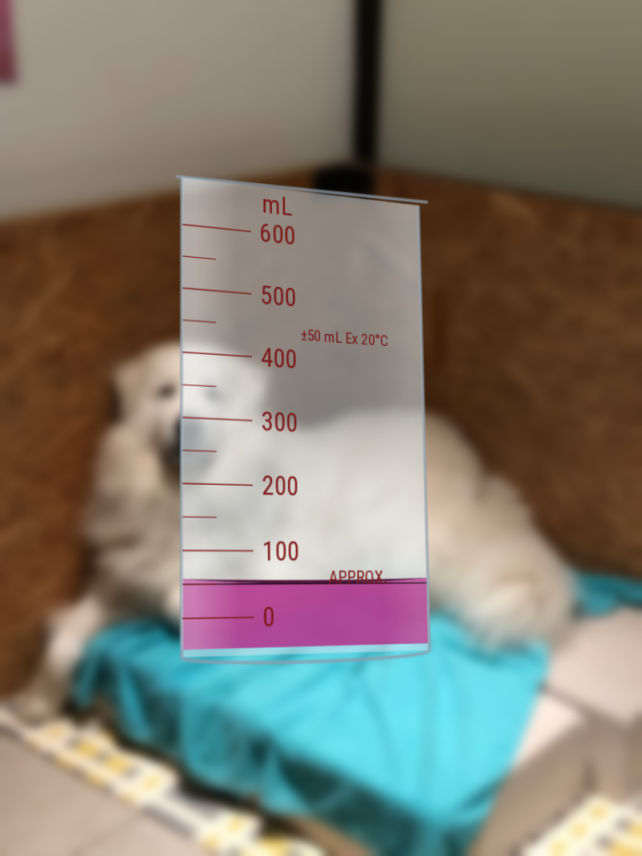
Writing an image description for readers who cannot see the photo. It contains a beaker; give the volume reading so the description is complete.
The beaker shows 50 mL
